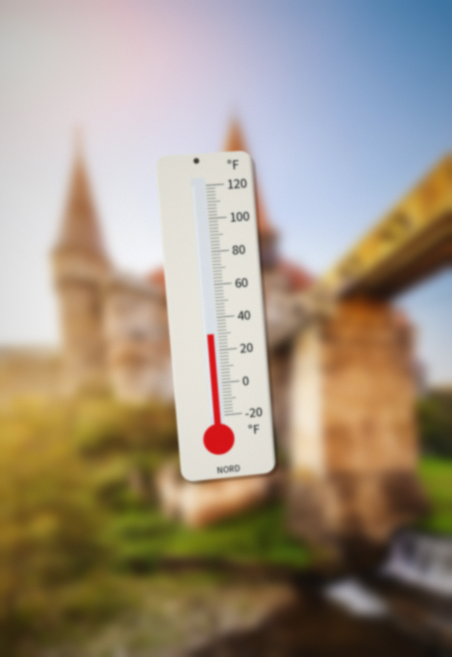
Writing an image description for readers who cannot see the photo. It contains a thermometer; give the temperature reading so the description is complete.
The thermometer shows 30 °F
